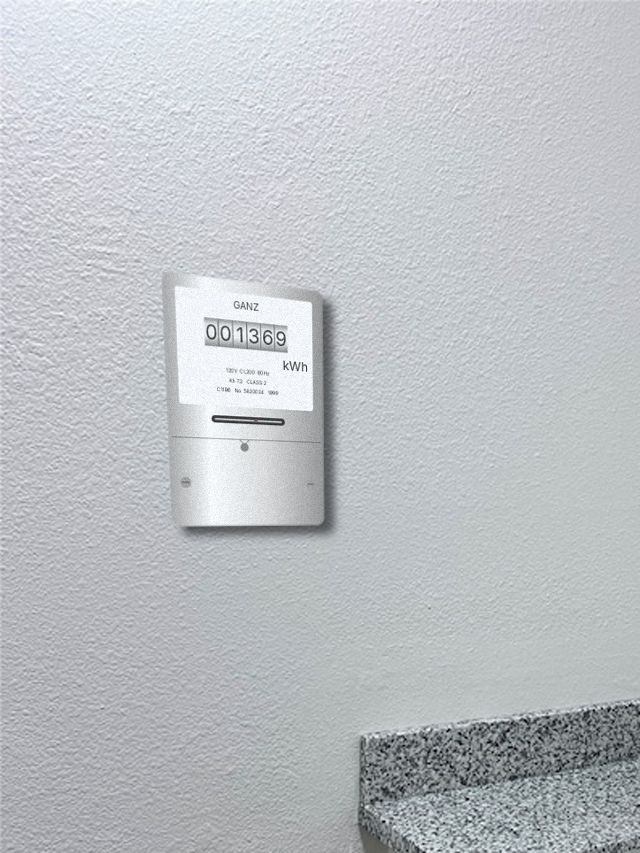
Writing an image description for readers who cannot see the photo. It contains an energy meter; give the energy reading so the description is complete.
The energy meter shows 1369 kWh
